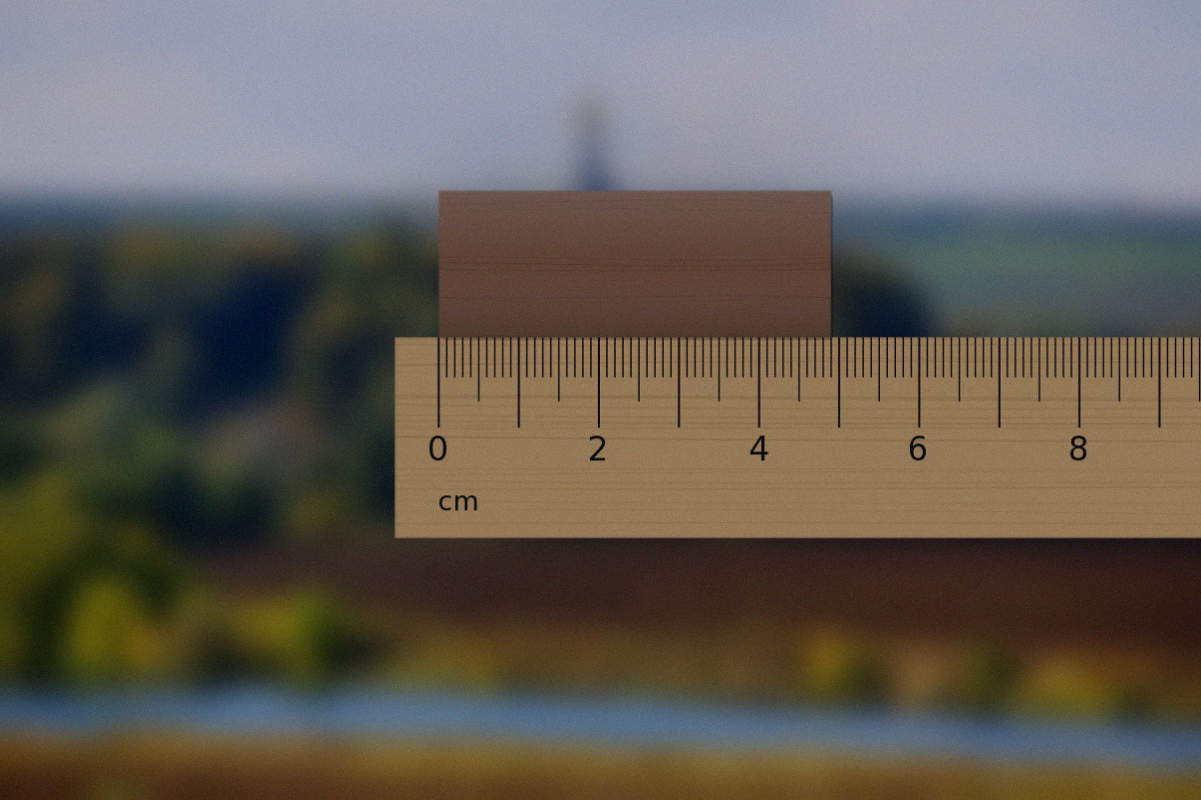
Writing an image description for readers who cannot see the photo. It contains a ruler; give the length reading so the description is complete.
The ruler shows 4.9 cm
